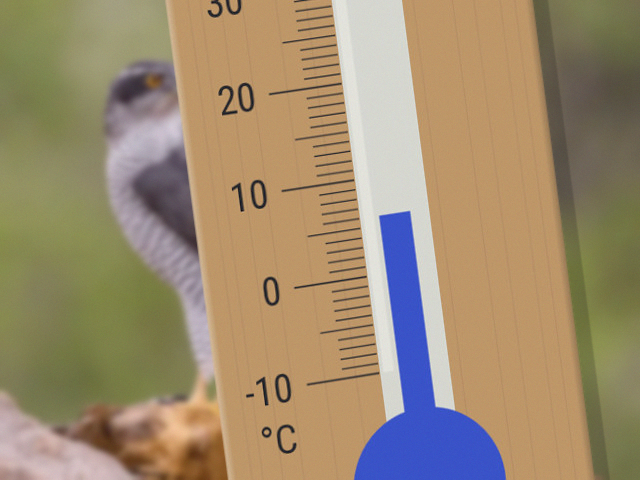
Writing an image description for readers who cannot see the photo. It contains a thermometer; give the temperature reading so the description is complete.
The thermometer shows 6 °C
